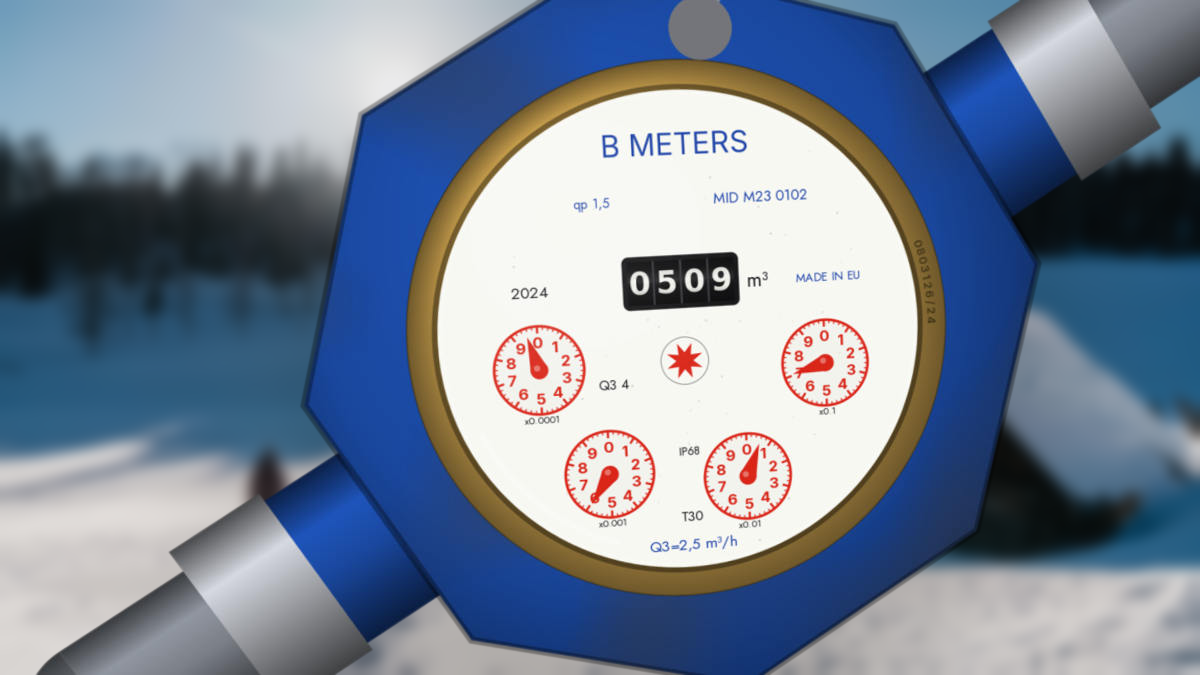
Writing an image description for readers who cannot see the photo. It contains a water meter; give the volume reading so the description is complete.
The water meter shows 509.7059 m³
